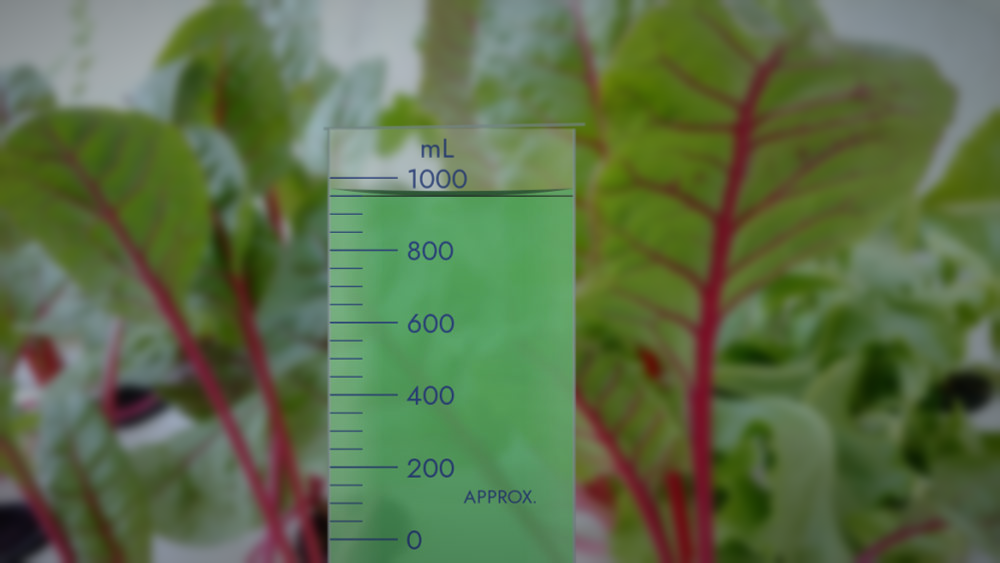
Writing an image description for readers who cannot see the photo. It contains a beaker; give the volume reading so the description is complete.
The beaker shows 950 mL
